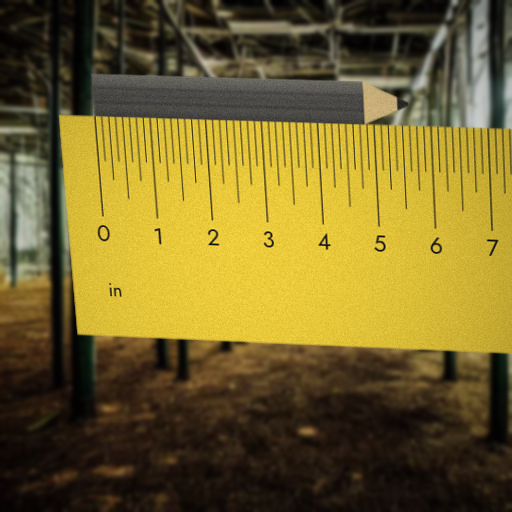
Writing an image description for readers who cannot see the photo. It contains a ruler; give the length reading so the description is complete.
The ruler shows 5.625 in
